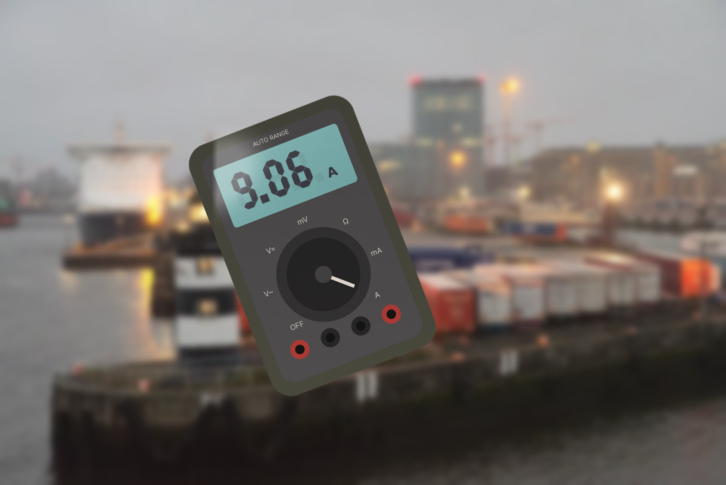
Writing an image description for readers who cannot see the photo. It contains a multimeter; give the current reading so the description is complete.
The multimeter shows 9.06 A
